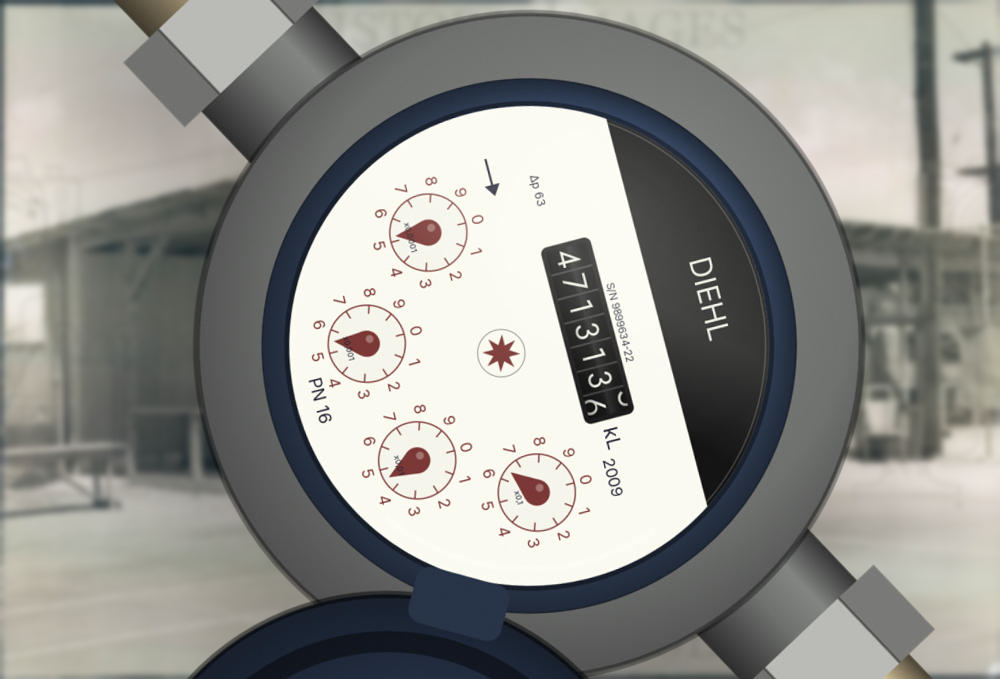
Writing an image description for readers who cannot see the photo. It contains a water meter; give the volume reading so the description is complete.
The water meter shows 4713135.6455 kL
